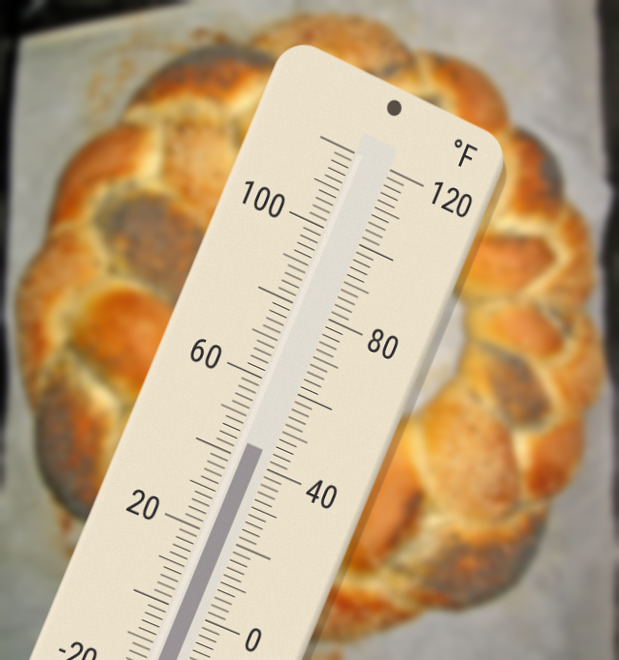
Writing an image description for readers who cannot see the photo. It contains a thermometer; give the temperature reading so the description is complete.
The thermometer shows 44 °F
